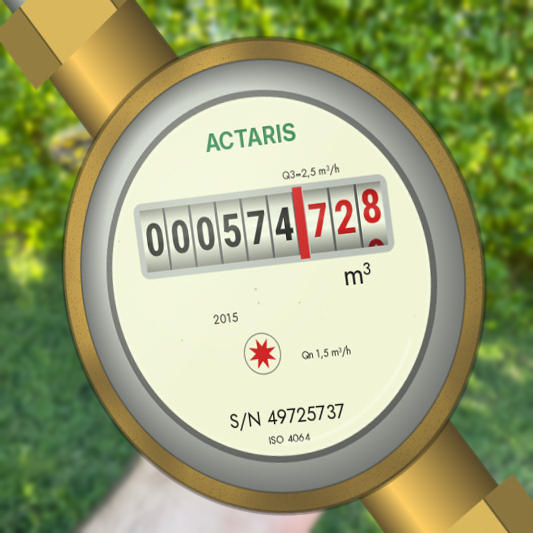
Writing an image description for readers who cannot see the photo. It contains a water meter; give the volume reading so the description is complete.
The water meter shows 574.728 m³
